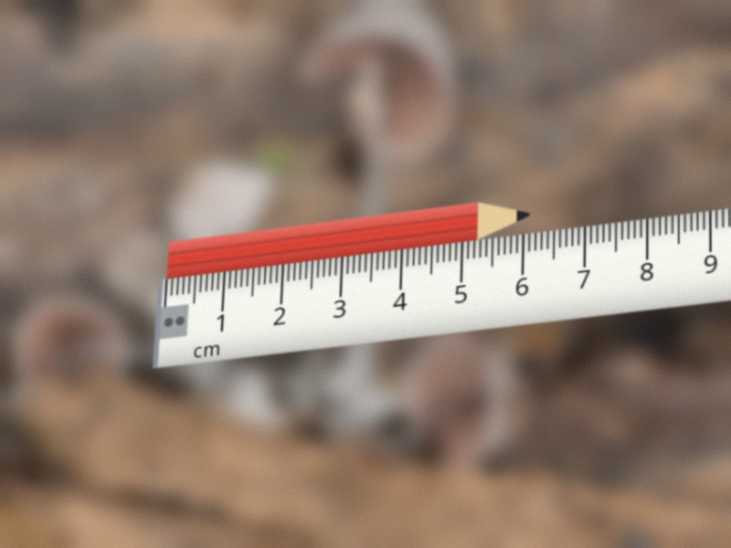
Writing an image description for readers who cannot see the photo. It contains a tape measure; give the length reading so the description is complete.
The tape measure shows 6.1 cm
